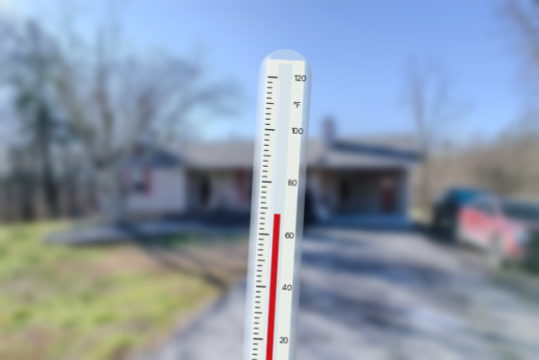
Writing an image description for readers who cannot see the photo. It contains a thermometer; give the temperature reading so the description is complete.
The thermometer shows 68 °F
